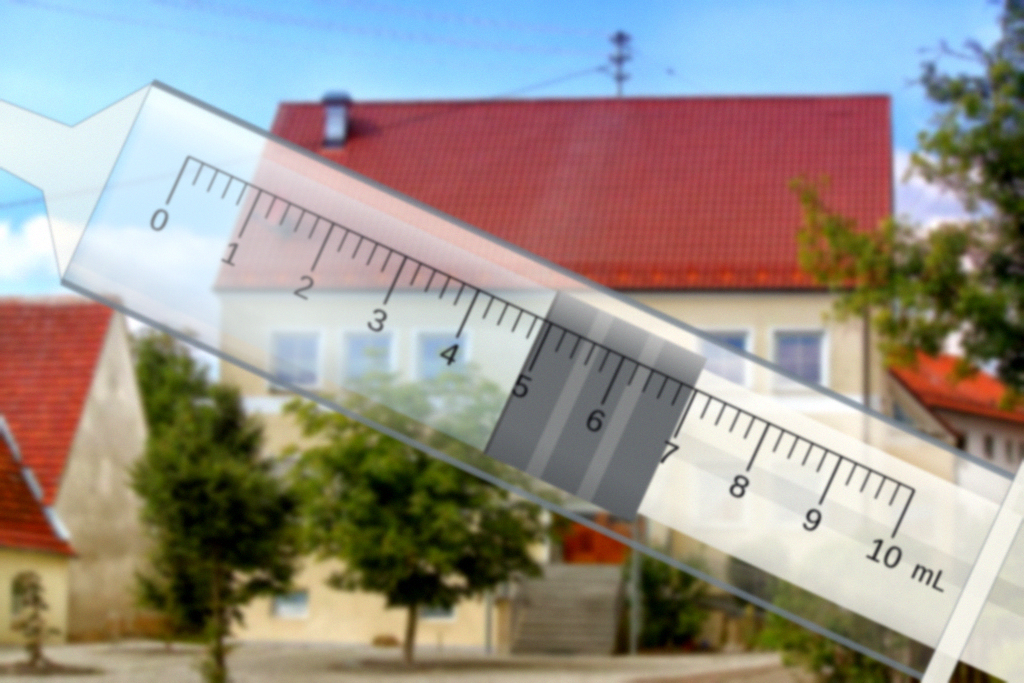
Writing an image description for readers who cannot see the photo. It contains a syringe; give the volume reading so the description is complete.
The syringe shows 4.9 mL
